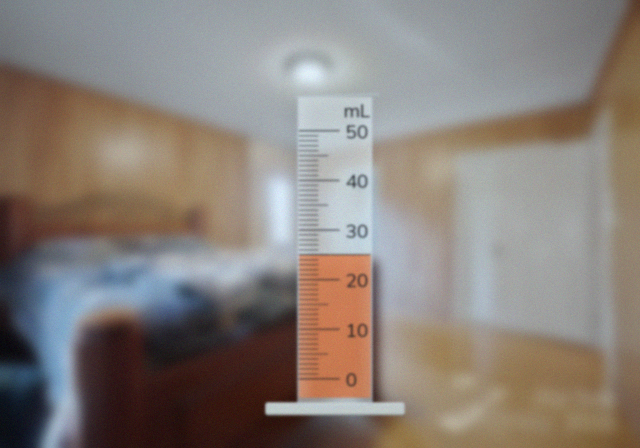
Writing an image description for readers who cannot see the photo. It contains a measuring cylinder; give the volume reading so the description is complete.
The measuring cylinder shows 25 mL
